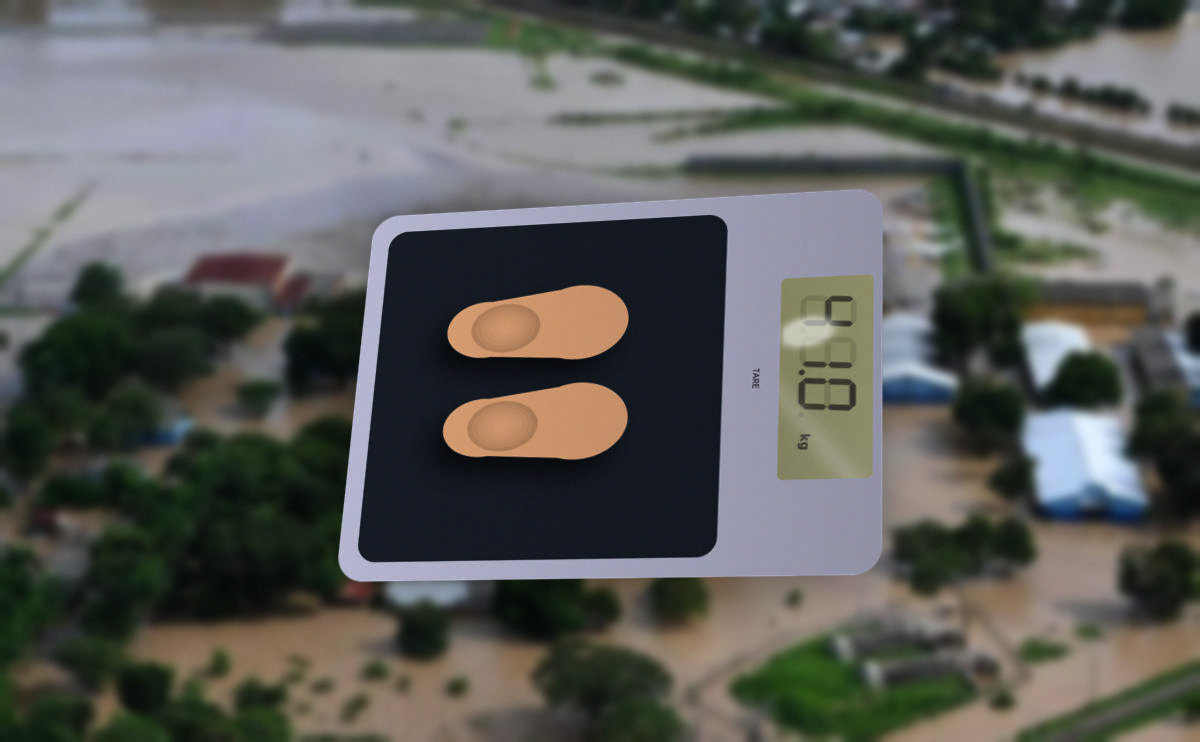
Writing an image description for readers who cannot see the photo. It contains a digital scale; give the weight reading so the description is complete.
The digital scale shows 41.0 kg
